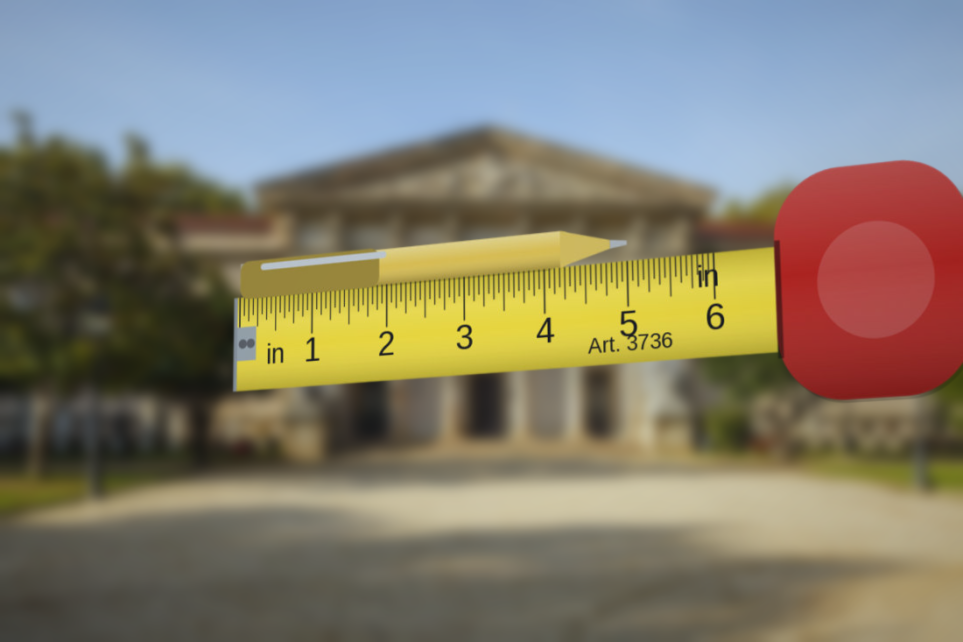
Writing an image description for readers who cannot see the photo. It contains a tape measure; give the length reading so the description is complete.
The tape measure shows 5 in
